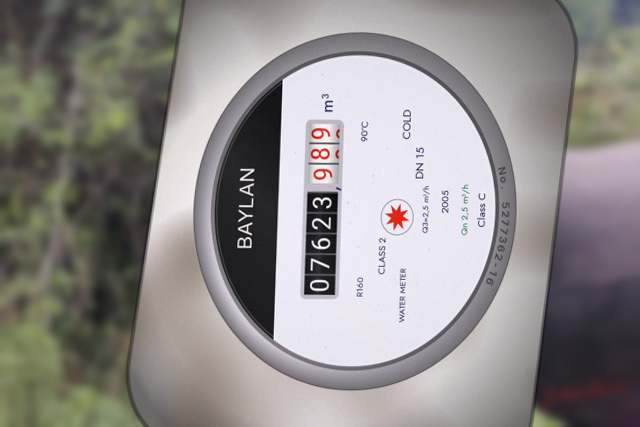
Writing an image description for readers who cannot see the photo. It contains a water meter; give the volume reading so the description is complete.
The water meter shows 7623.989 m³
